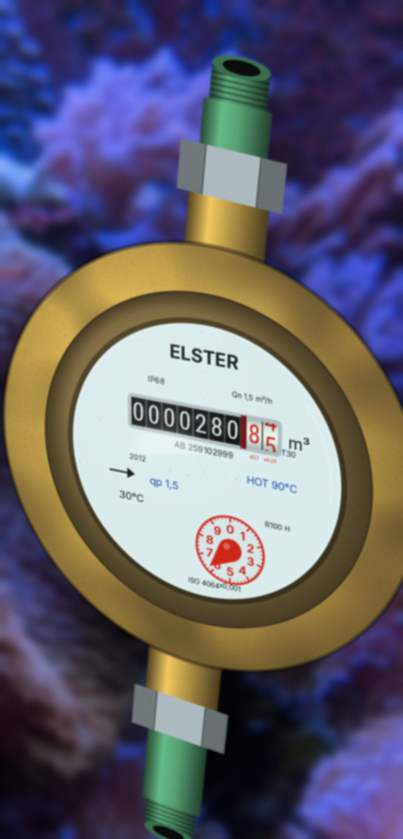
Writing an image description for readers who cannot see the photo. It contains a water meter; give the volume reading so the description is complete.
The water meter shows 280.846 m³
